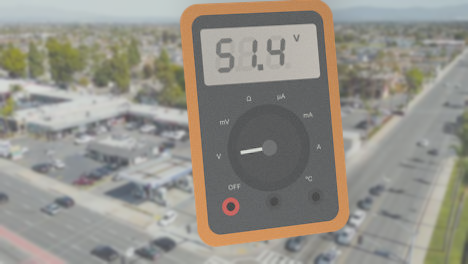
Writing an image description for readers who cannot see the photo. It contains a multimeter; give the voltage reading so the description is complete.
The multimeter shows 51.4 V
